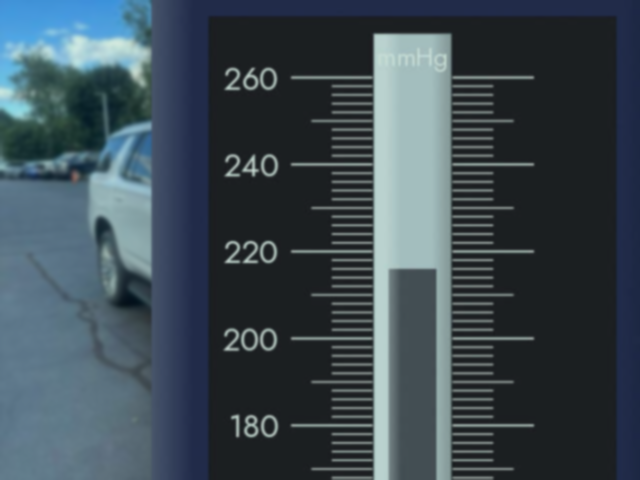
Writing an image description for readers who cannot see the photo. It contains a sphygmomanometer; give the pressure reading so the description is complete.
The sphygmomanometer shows 216 mmHg
